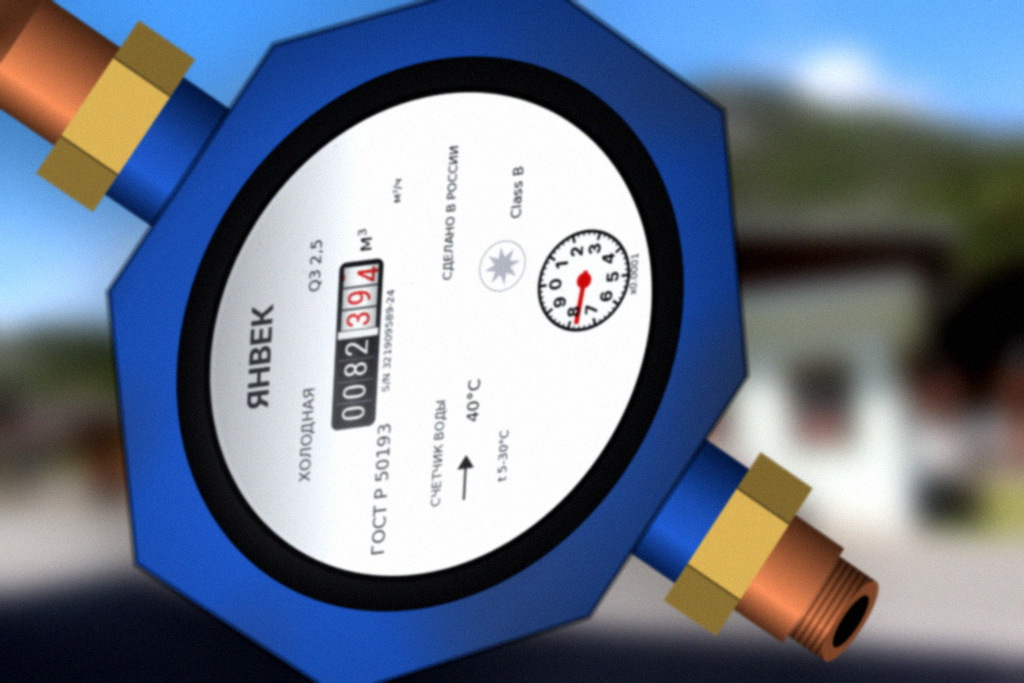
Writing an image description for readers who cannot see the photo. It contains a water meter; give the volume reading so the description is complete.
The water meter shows 82.3937 m³
